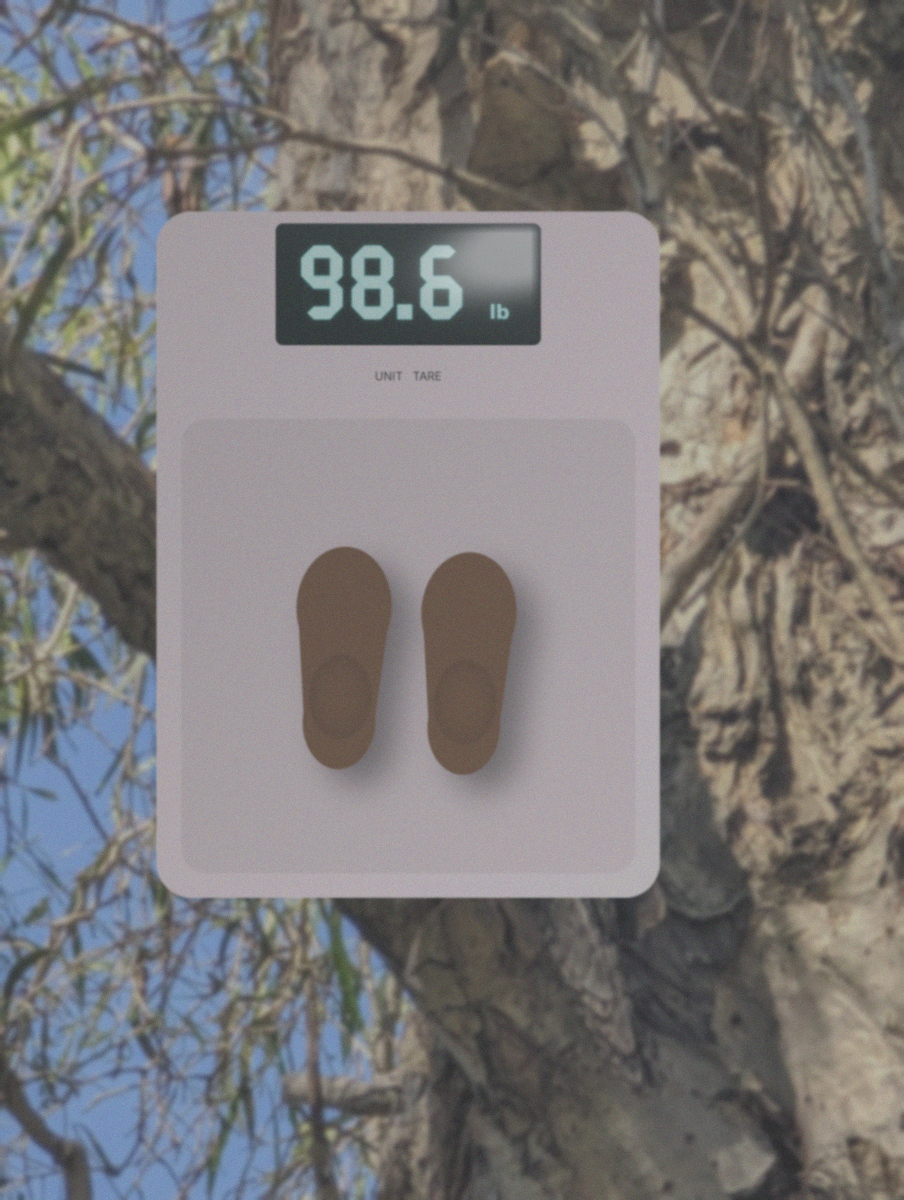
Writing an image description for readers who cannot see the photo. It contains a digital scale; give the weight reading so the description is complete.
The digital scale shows 98.6 lb
